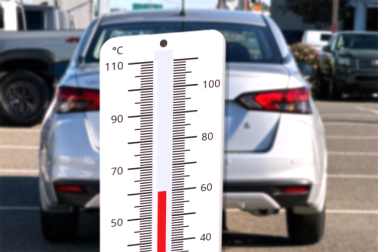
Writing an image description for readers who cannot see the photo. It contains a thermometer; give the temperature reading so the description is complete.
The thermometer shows 60 °C
